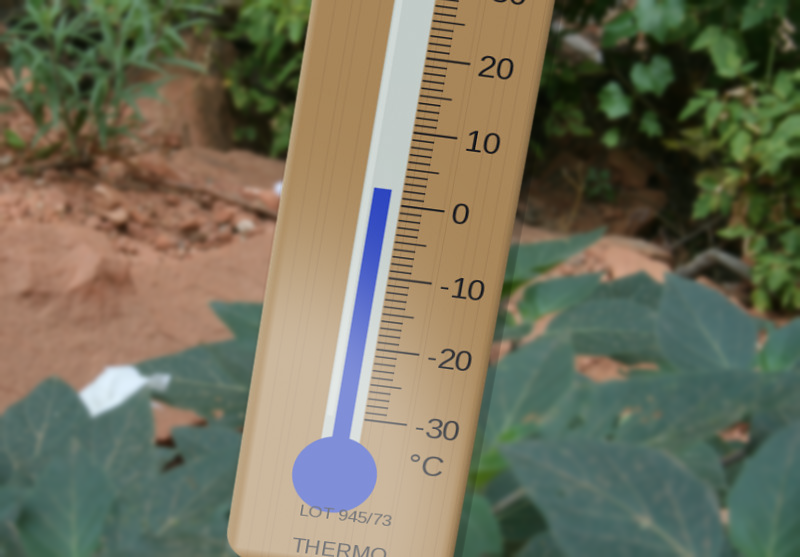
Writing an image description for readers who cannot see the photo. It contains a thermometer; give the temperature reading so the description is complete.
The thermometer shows 2 °C
